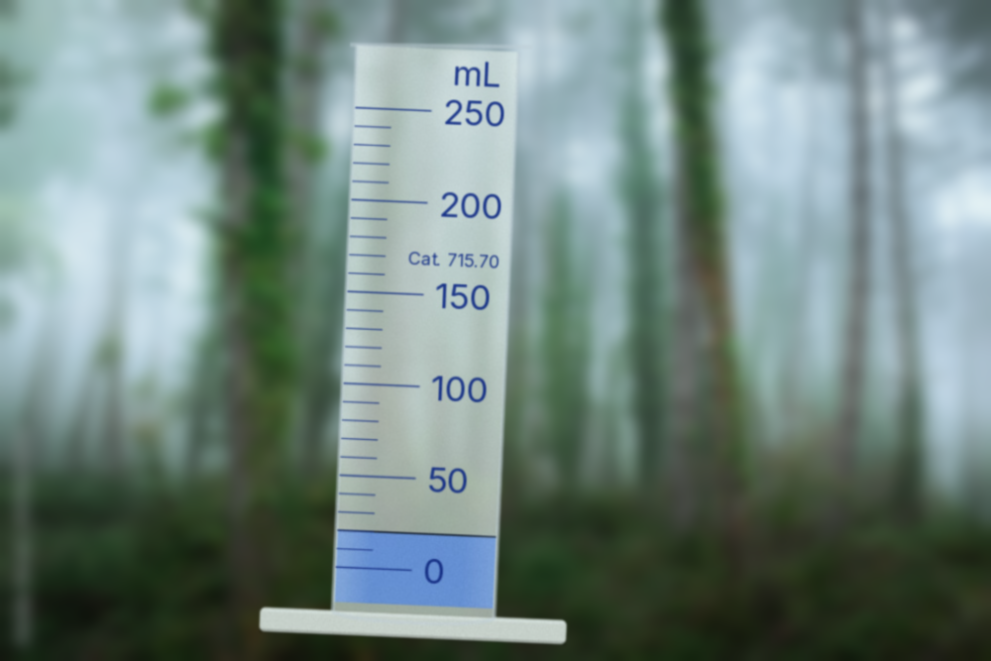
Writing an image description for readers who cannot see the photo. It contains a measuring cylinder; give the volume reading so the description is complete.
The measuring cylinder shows 20 mL
